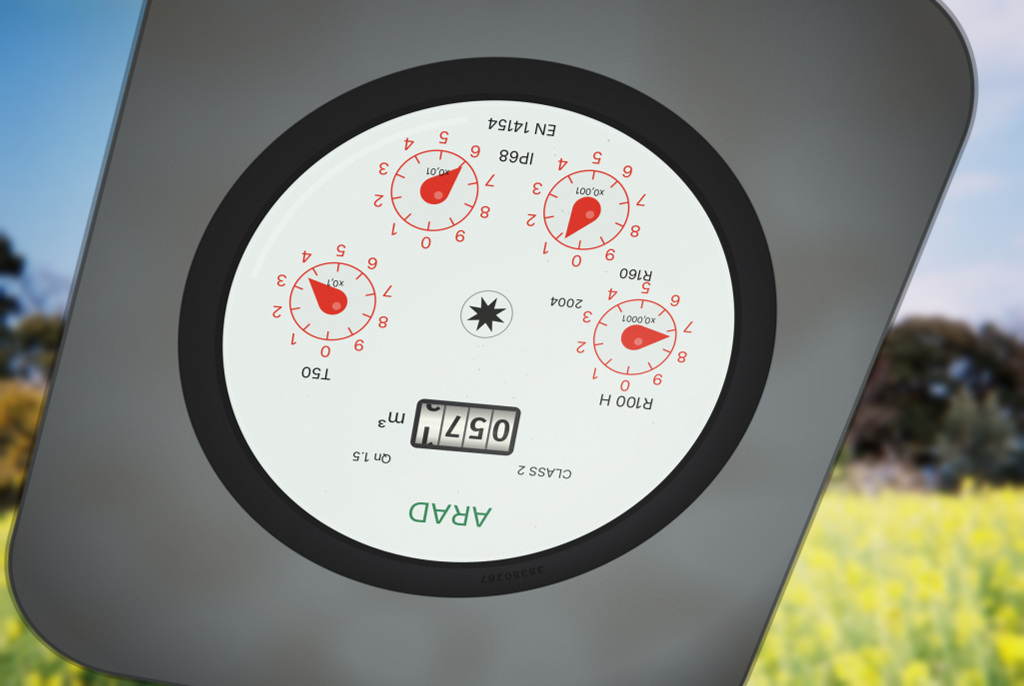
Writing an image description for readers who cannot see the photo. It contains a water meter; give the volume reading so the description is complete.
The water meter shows 571.3607 m³
